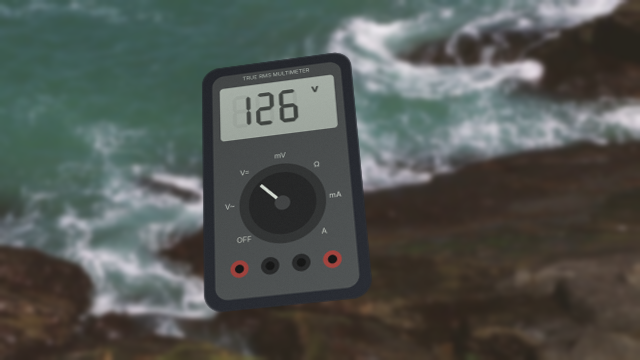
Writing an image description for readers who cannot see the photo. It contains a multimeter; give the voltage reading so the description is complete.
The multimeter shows 126 V
